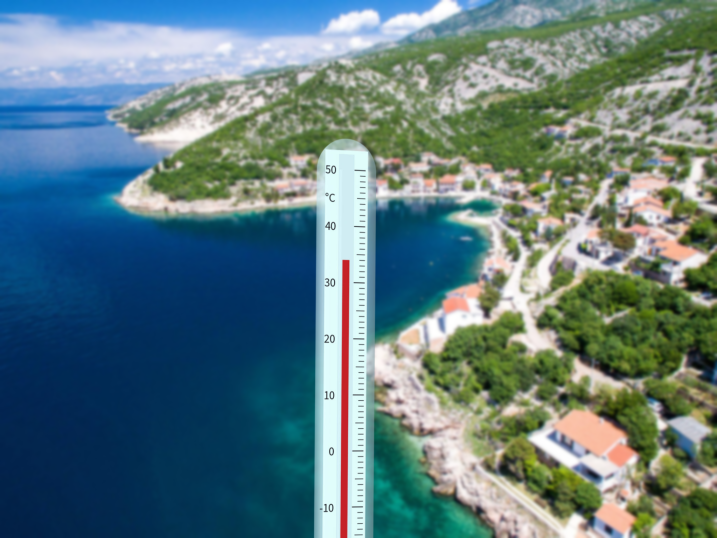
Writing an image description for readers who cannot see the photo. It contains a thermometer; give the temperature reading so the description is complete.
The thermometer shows 34 °C
